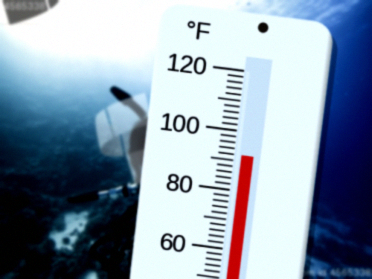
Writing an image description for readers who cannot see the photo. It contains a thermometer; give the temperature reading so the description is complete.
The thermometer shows 92 °F
